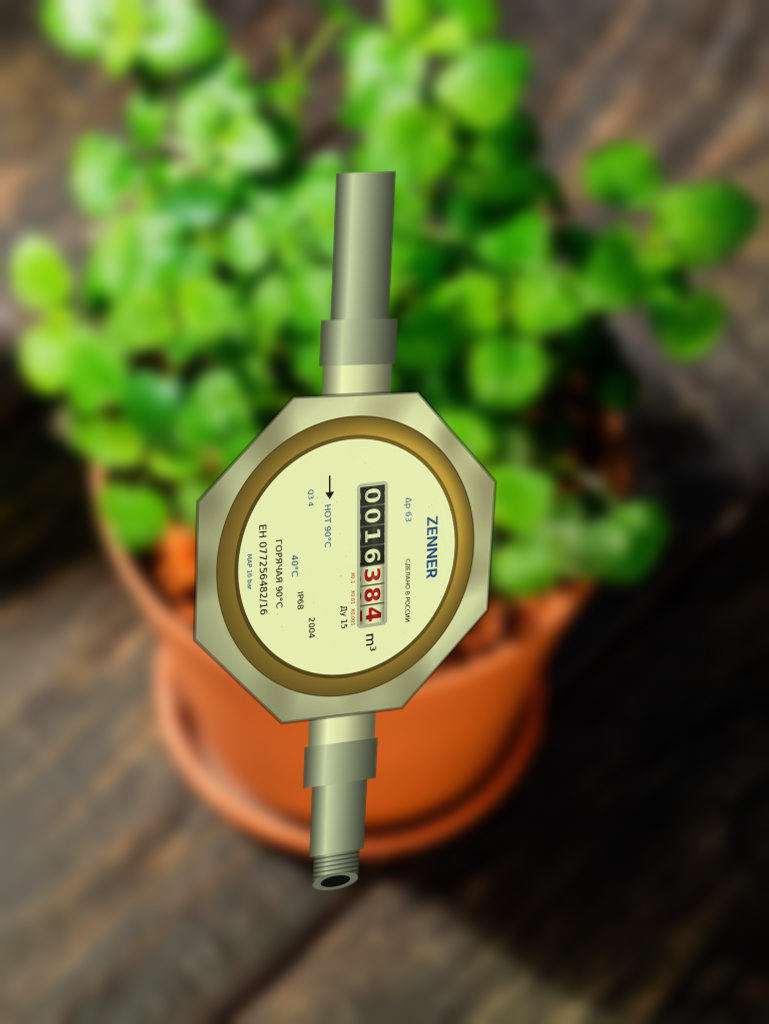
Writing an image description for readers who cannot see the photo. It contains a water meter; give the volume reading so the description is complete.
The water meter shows 16.384 m³
